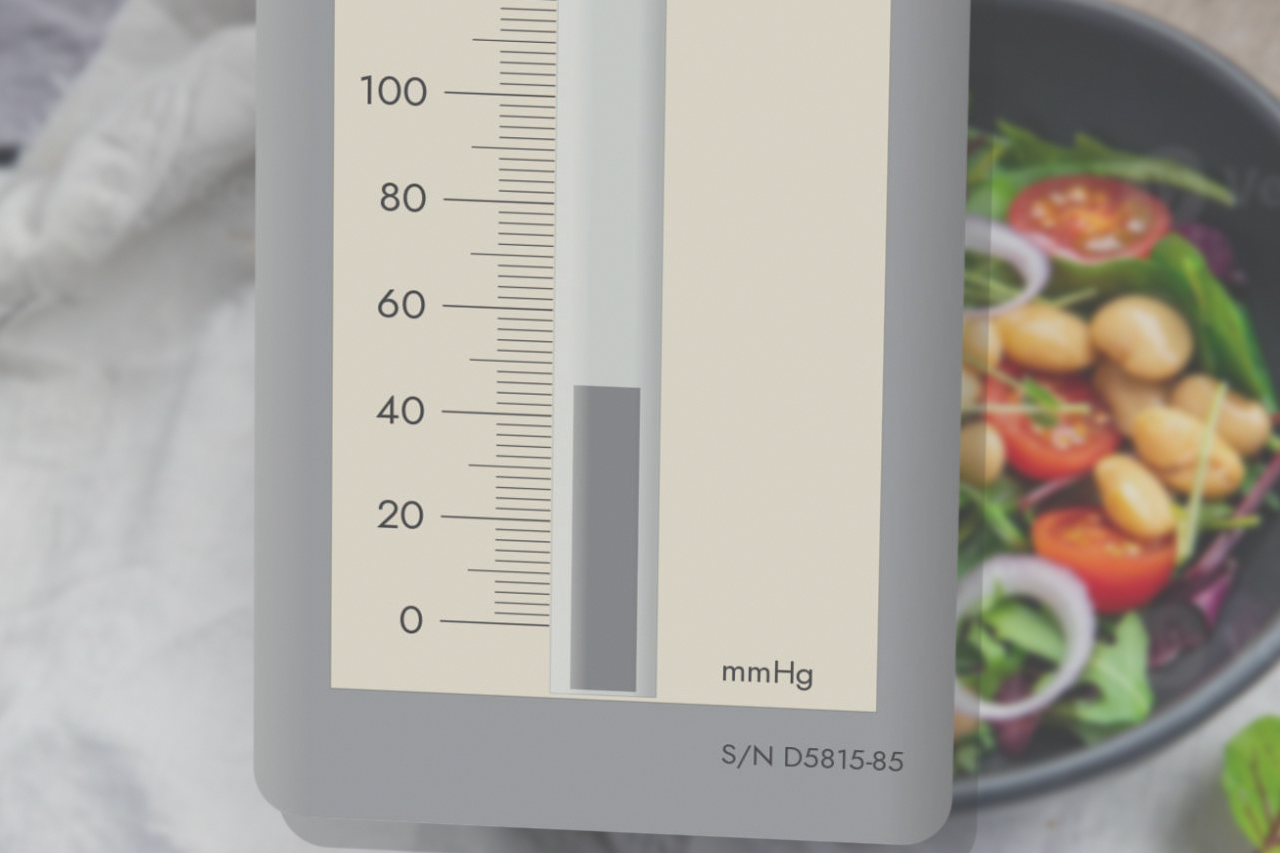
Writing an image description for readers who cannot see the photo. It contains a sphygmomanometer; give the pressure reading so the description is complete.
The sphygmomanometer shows 46 mmHg
